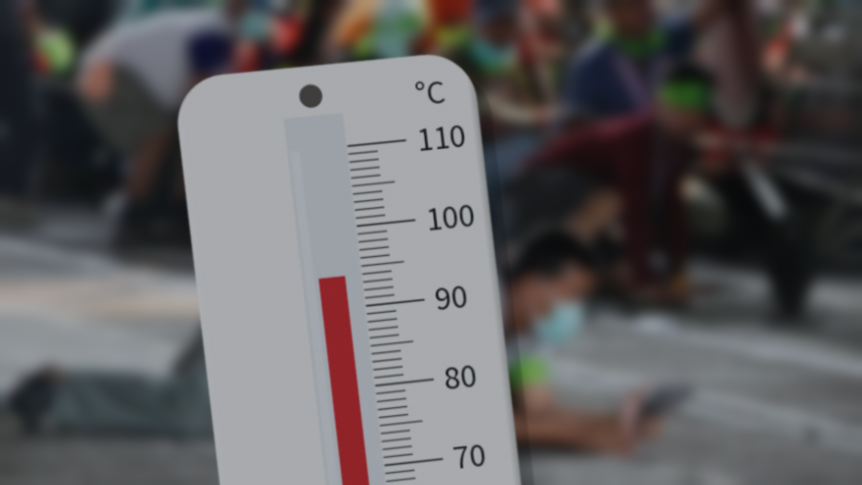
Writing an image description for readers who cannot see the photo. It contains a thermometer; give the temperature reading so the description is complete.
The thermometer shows 94 °C
